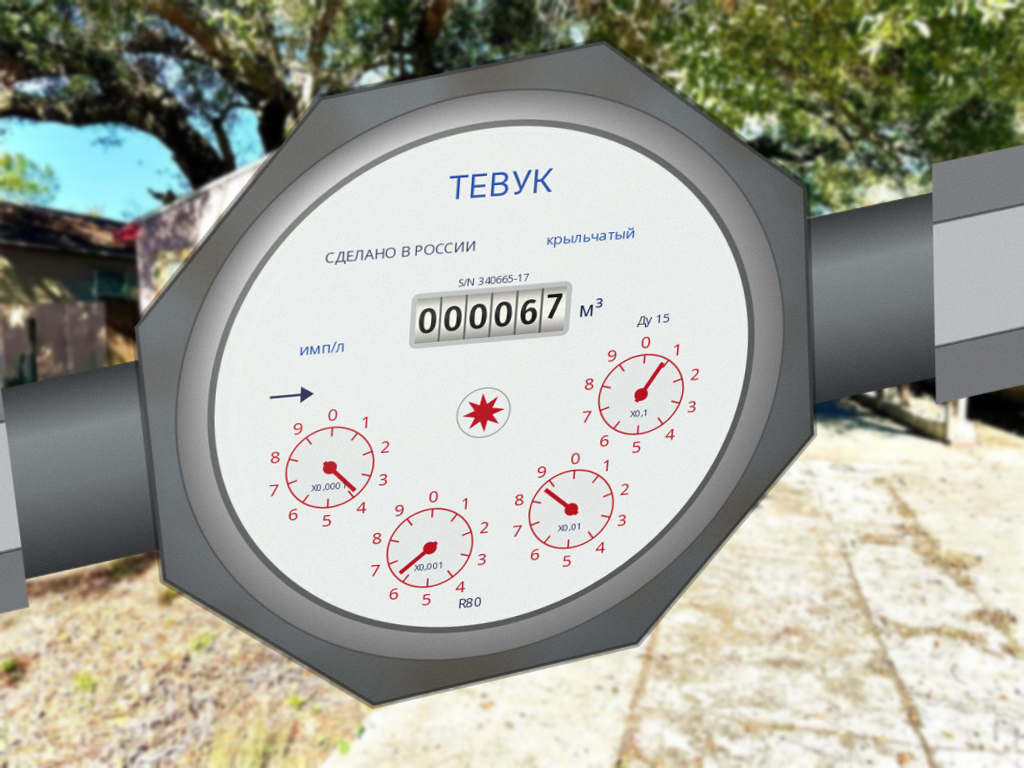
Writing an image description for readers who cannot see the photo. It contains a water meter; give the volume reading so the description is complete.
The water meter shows 67.0863 m³
